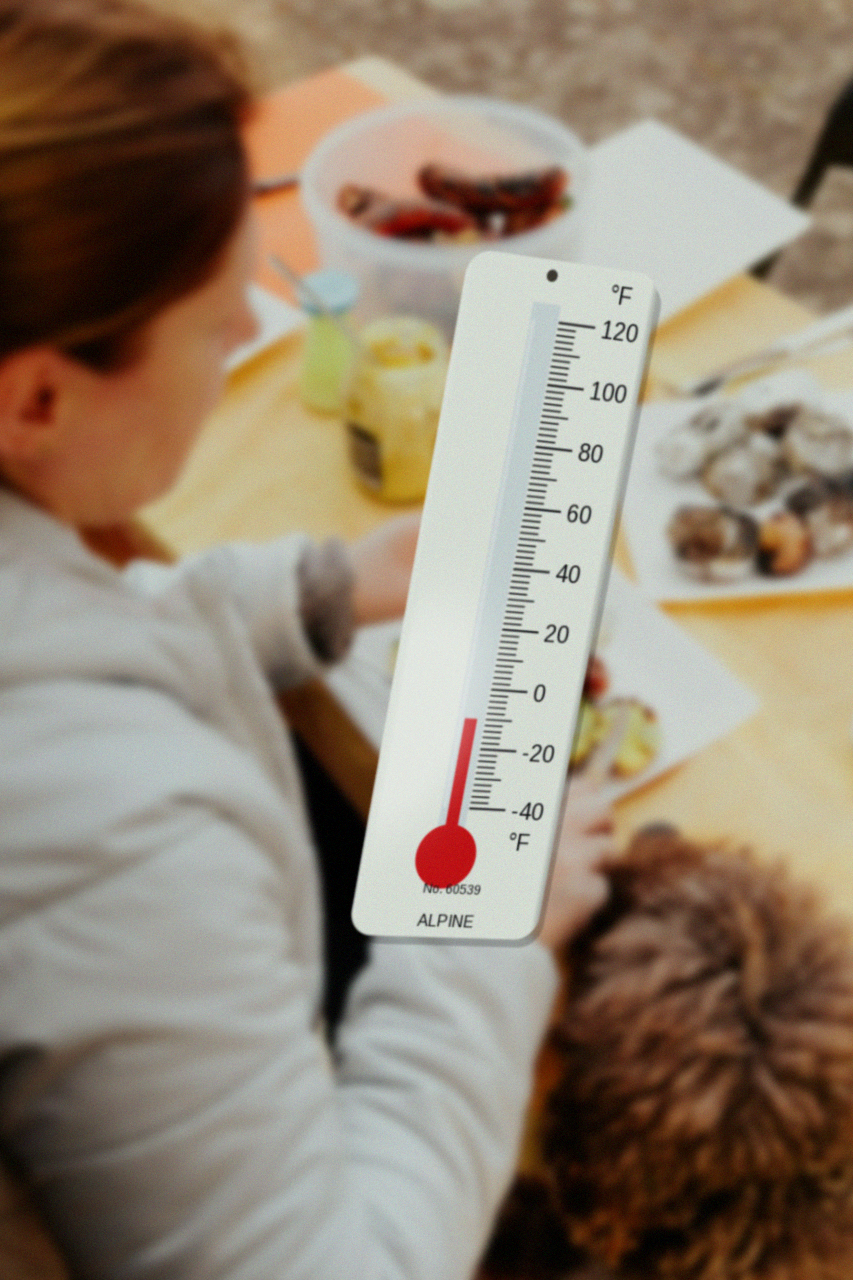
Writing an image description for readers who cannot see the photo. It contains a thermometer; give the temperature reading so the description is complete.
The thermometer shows -10 °F
